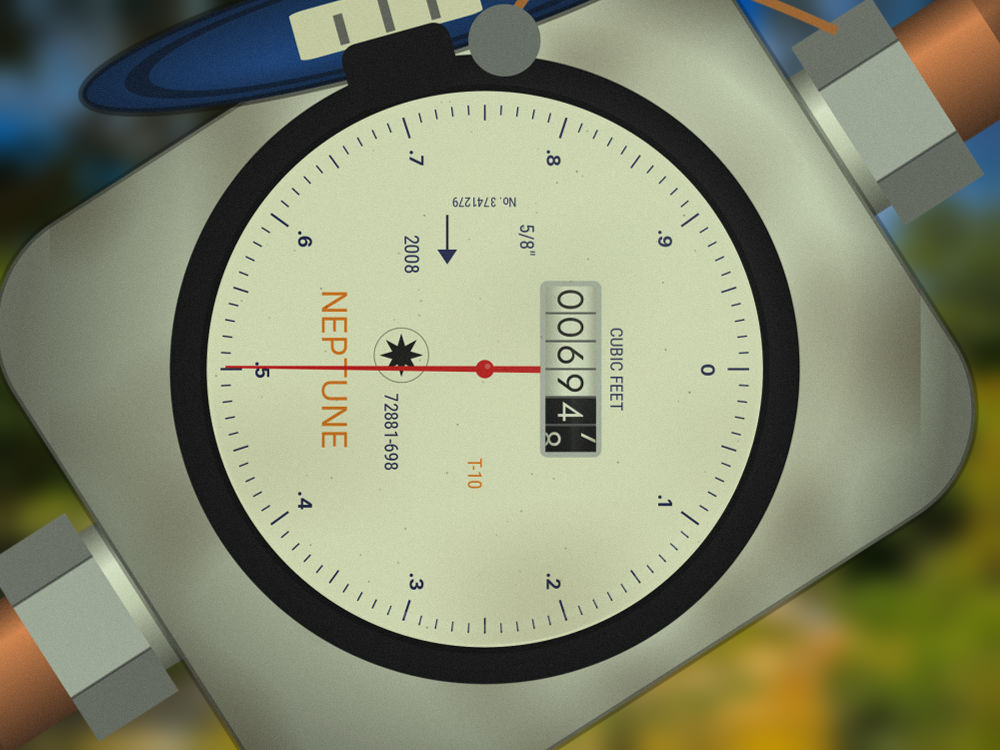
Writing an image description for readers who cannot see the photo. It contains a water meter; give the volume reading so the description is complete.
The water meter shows 6947.50 ft³
